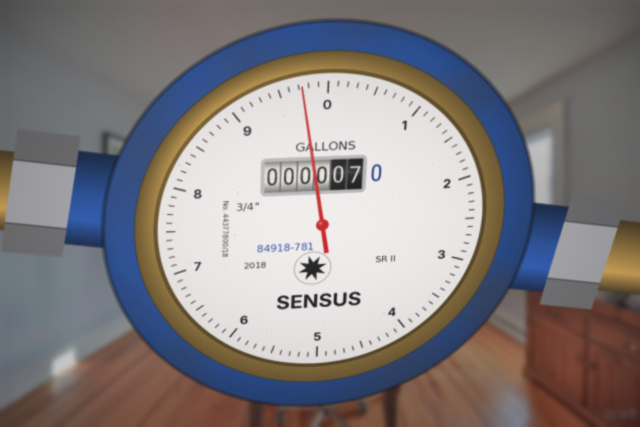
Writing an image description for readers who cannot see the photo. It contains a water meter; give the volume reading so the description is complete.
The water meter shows 69.7 gal
